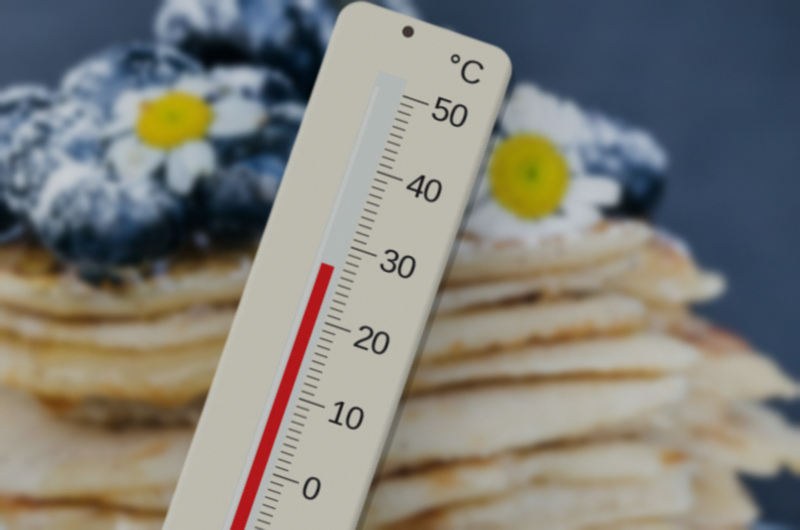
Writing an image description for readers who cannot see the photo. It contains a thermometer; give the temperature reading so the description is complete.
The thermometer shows 27 °C
